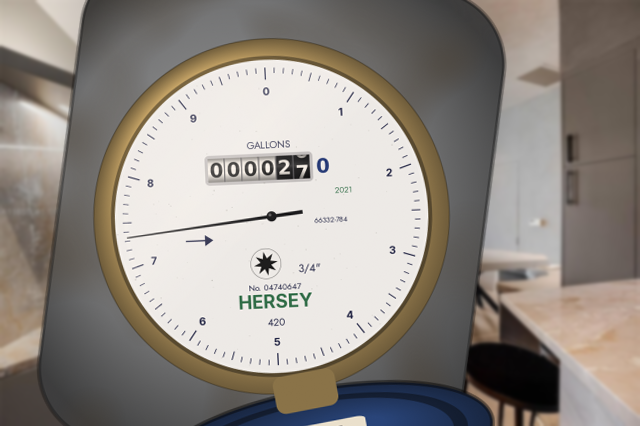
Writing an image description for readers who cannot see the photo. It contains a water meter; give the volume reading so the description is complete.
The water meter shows 267.3 gal
